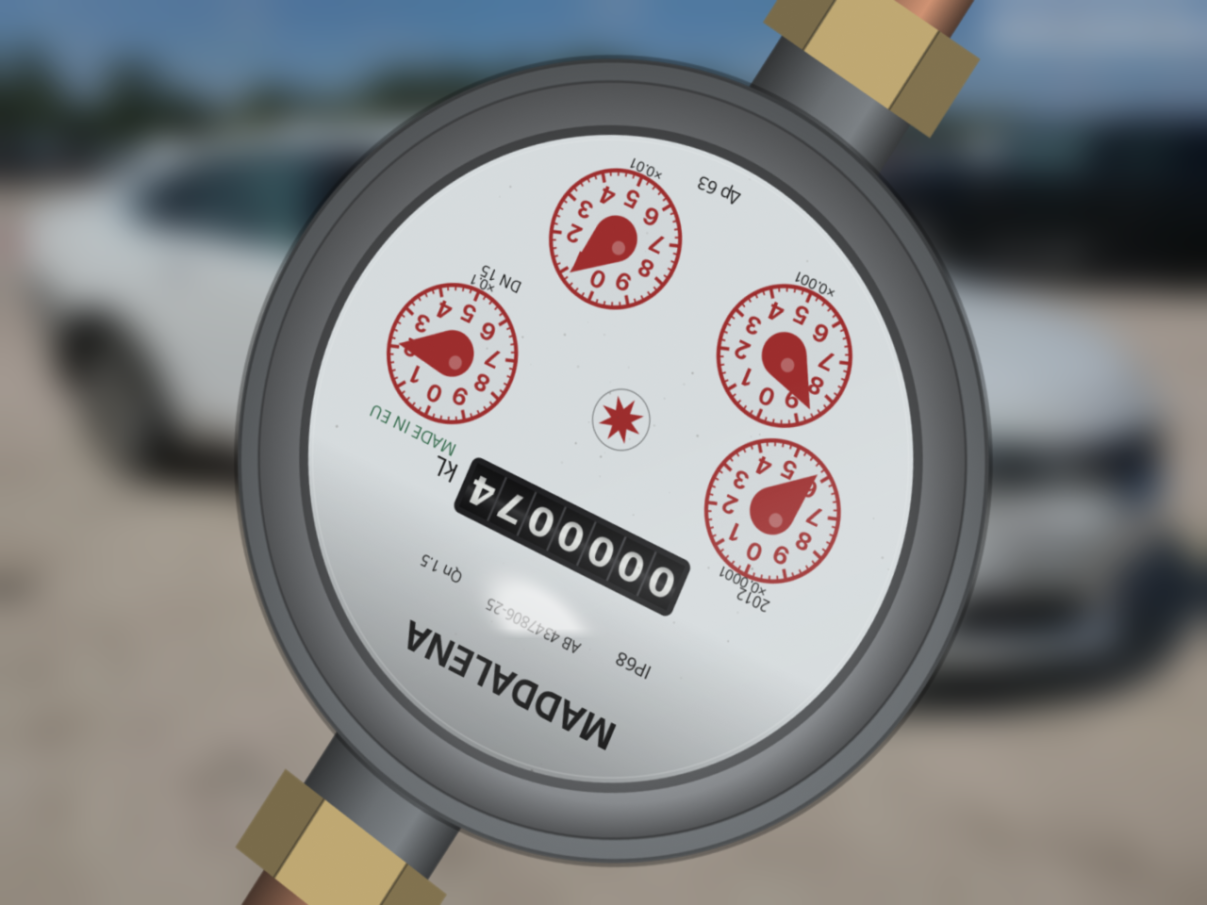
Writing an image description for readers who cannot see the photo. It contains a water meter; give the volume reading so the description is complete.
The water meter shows 74.2085 kL
